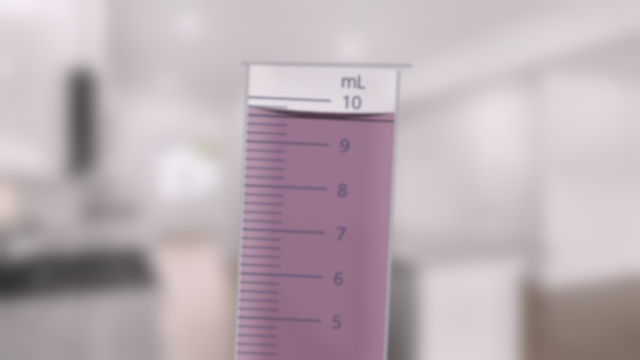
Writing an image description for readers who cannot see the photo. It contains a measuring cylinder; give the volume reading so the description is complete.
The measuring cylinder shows 9.6 mL
